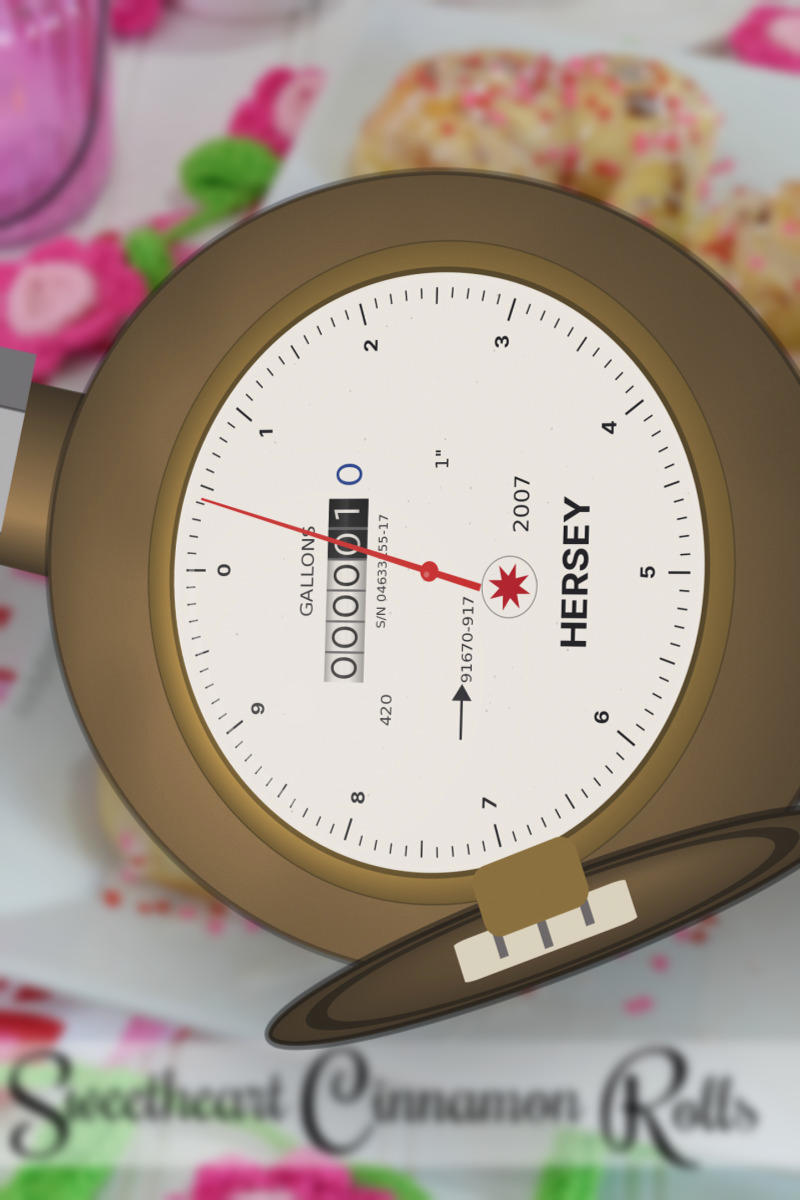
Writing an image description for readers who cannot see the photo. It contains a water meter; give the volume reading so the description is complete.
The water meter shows 10.4 gal
